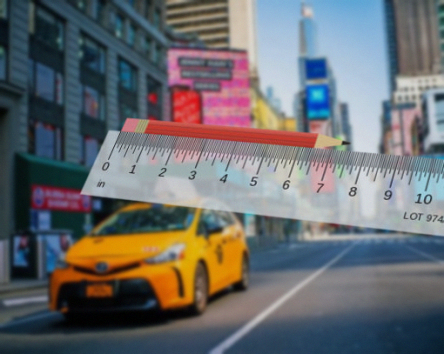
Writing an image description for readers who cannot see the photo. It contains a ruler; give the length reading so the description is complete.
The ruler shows 7.5 in
